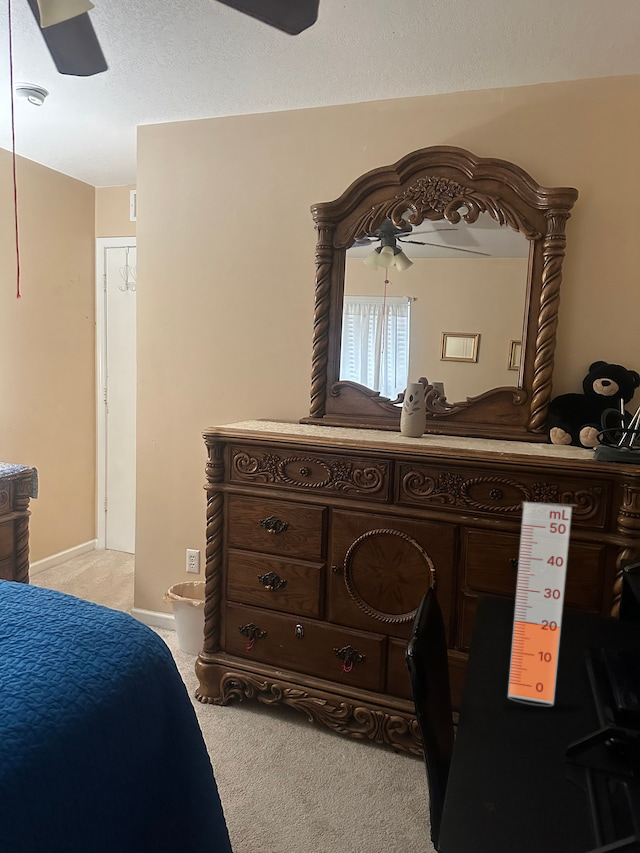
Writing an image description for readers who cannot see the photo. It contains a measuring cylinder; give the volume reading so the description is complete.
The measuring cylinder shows 20 mL
